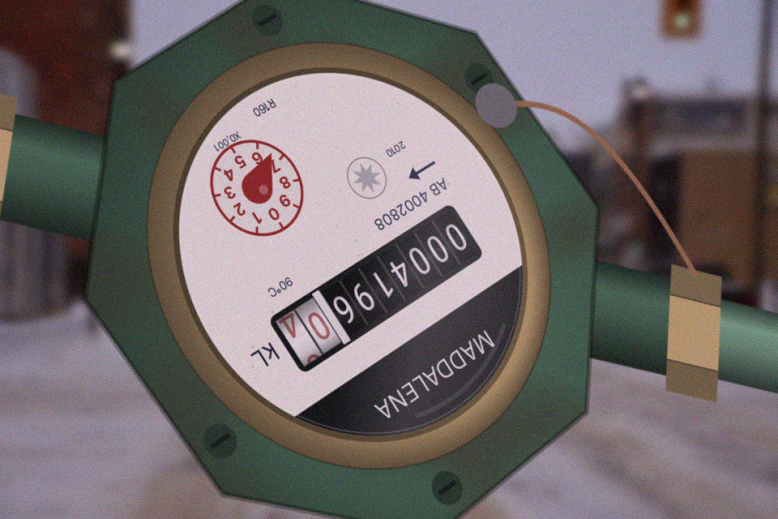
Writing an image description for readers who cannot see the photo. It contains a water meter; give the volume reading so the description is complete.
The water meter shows 4196.036 kL
